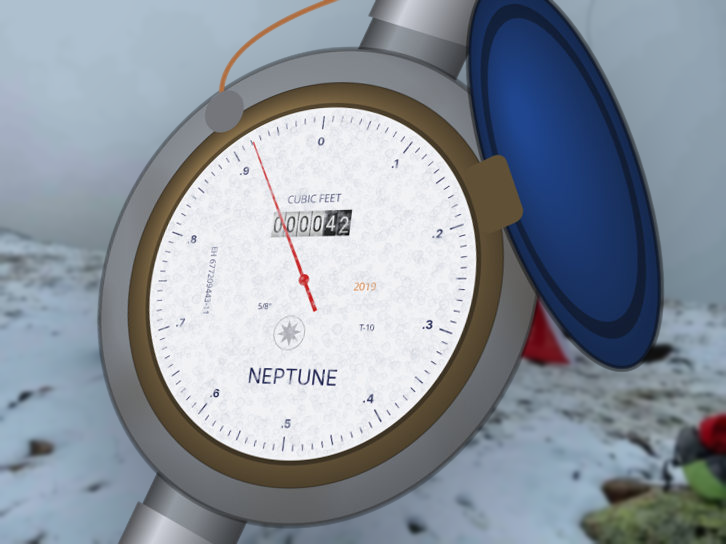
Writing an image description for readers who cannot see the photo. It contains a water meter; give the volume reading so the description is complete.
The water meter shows 41.92 ft³
